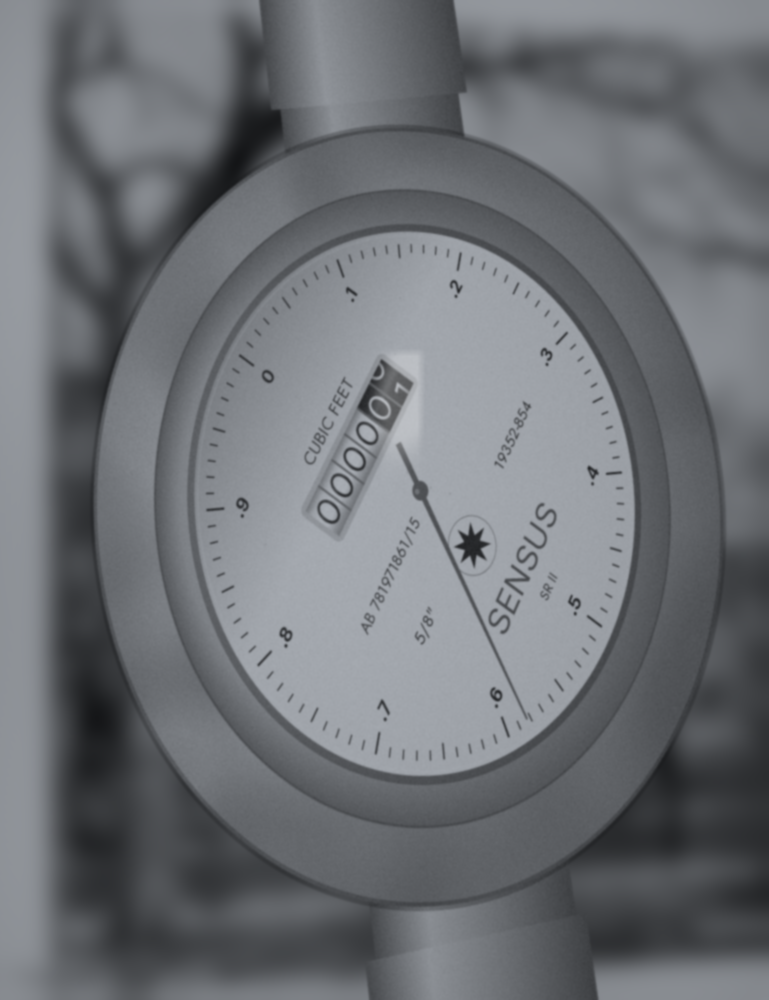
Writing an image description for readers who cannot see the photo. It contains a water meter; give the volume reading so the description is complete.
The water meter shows 0.58 ft³
